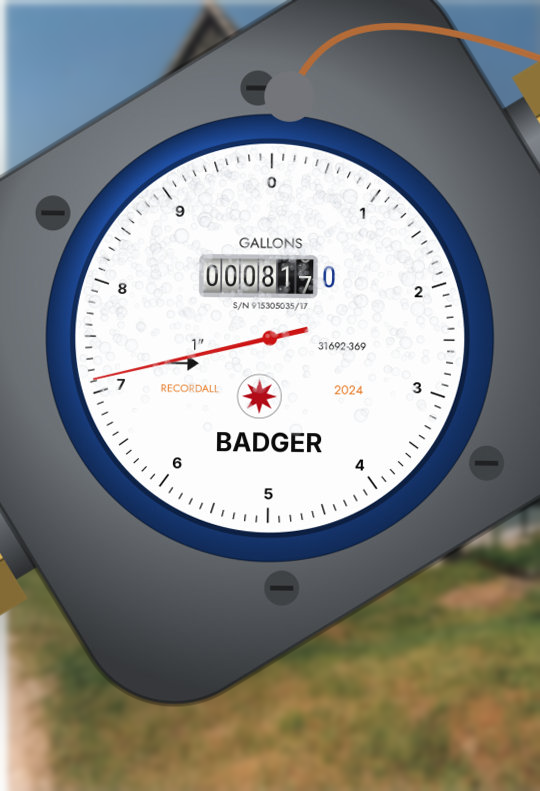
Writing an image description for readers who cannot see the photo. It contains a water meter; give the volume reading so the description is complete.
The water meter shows 8167.1 gal
